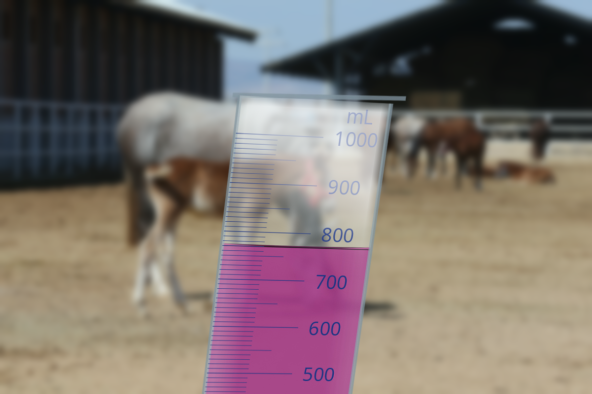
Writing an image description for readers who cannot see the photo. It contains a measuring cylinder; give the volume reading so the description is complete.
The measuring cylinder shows 770 mL
